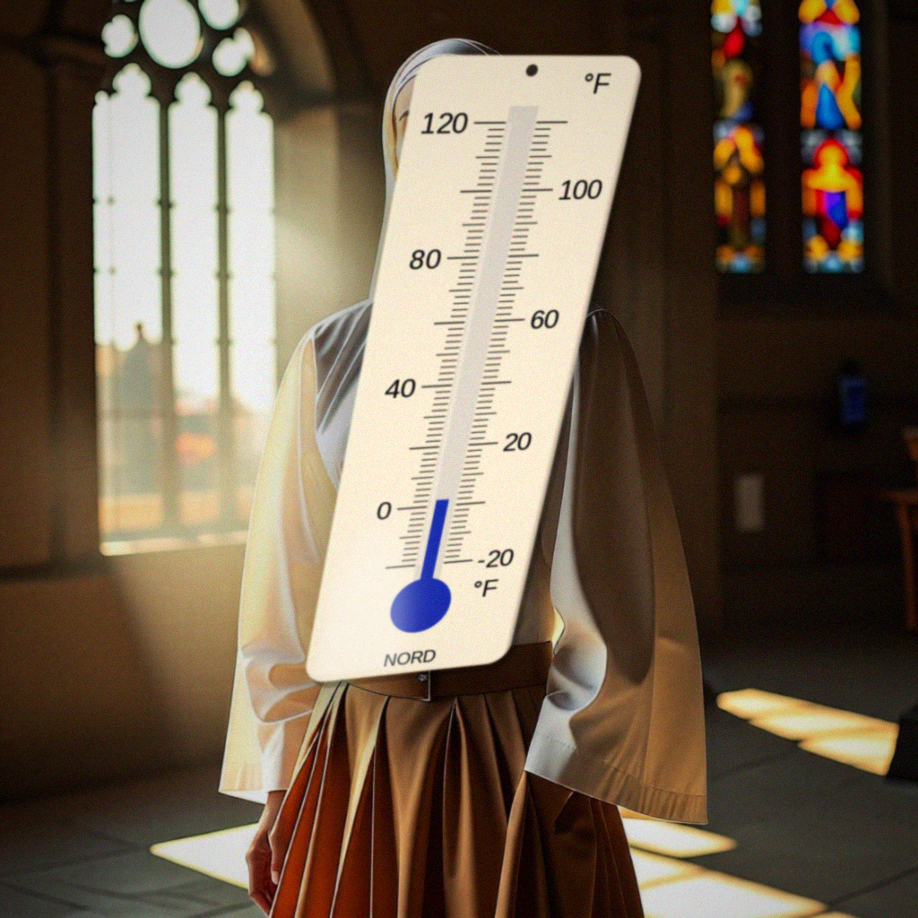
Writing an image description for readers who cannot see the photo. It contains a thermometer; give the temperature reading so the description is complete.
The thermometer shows 2 °F
